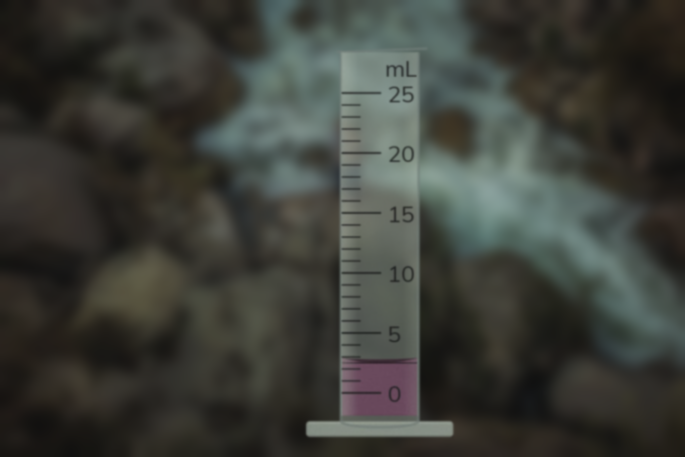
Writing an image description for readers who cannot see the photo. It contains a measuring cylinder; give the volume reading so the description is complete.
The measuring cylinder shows 2.5 mL
